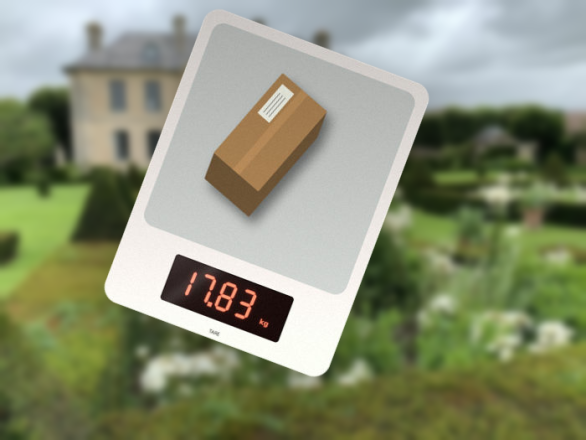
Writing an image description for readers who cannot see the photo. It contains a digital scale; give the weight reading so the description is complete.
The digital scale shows 17.83 kg
